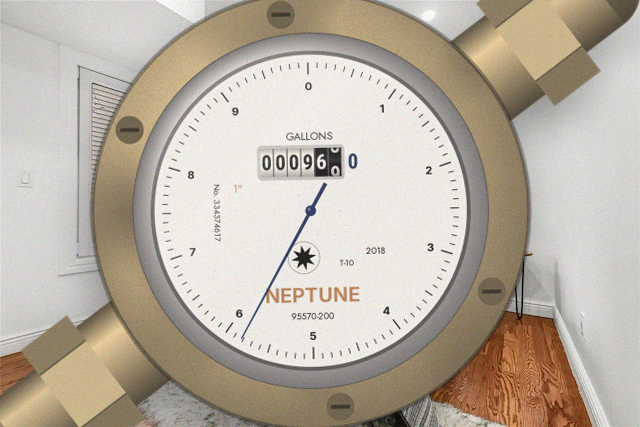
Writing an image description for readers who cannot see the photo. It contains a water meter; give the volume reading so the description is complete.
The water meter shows 9685.8 gal
